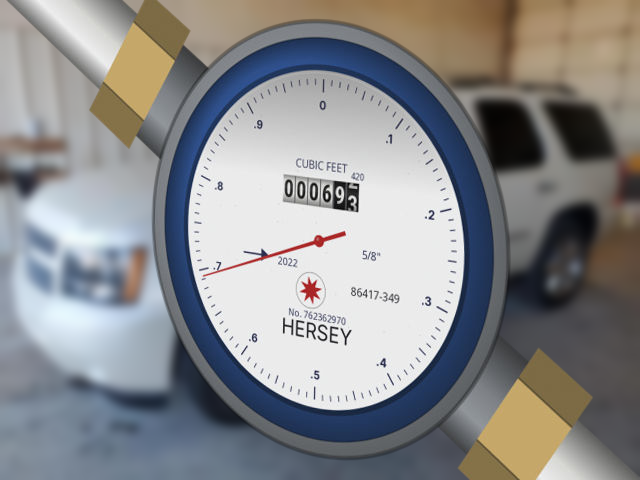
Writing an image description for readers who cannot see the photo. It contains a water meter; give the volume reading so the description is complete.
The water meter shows 692.69 ft³
